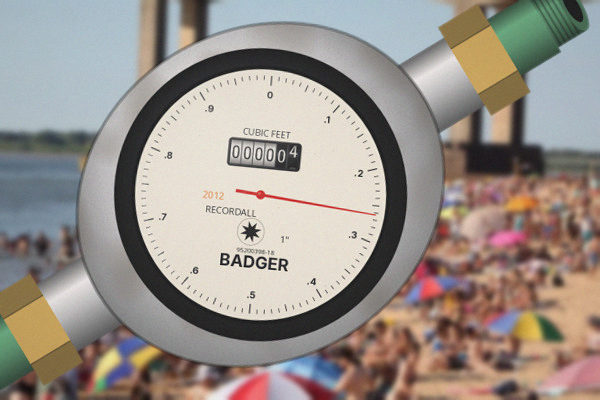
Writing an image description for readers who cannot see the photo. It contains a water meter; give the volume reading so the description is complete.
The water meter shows 4.26 ft³
